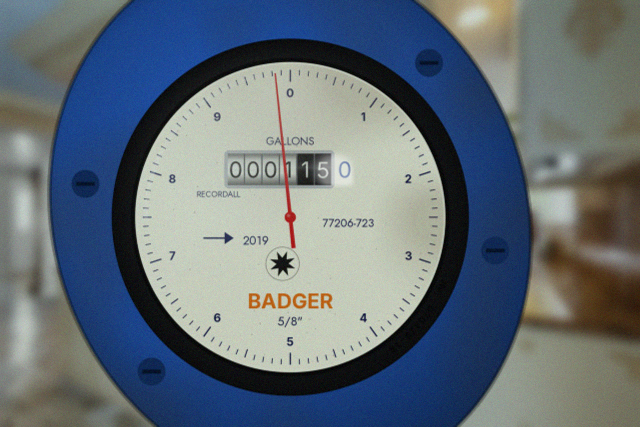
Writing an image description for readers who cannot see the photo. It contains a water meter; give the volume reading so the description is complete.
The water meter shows 1149.8 gal
